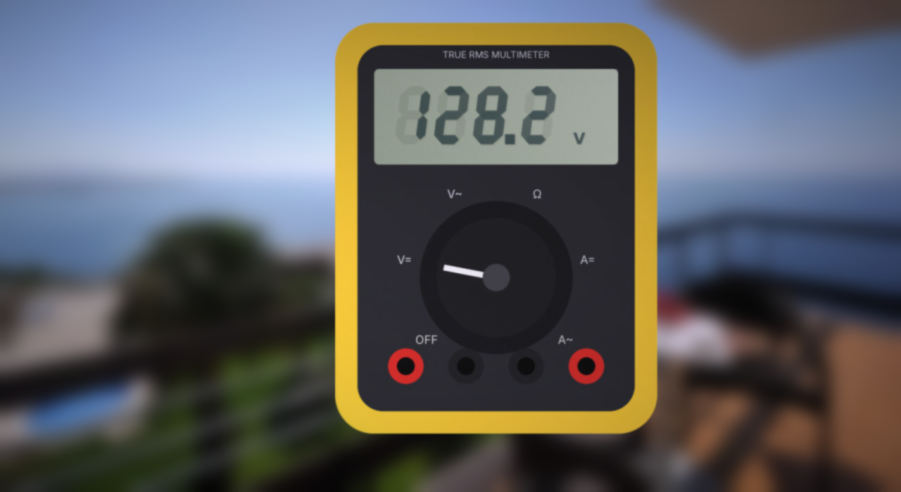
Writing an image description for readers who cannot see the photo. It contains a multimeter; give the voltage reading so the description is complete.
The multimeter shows 128.2 V
